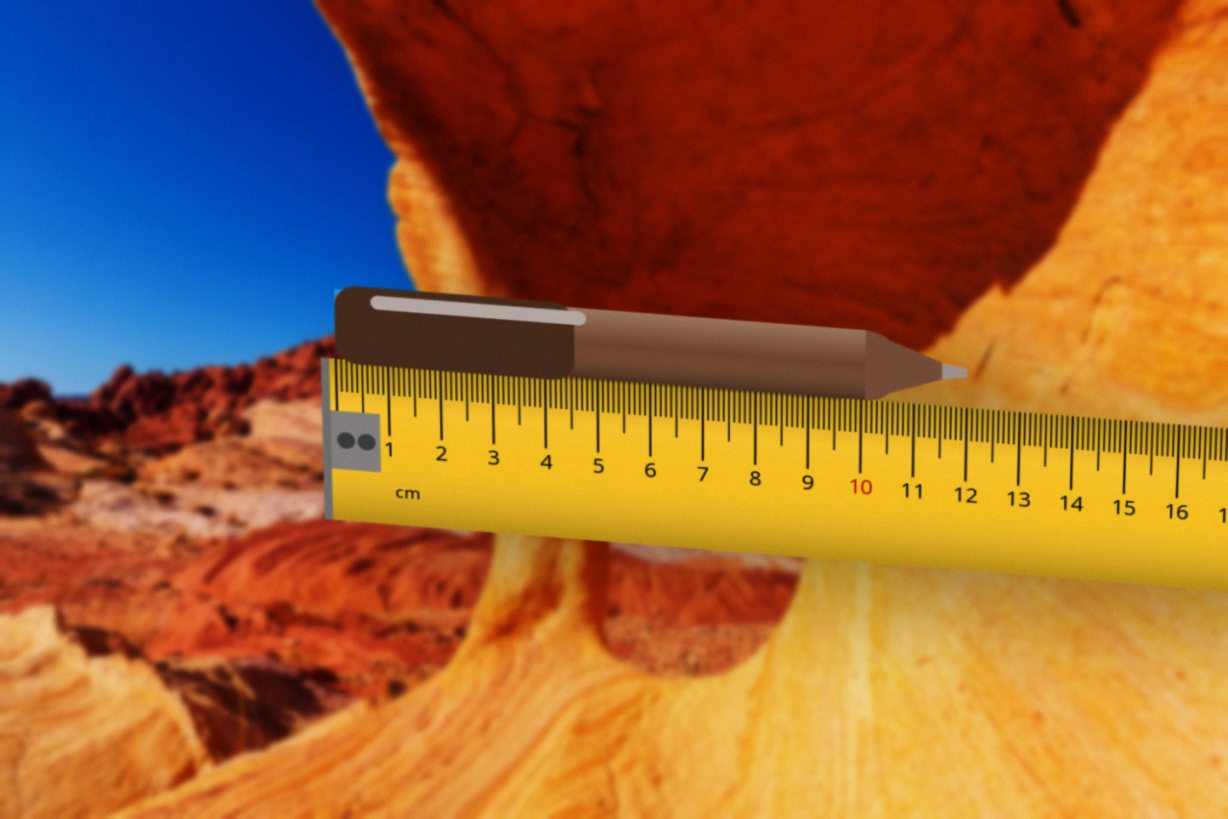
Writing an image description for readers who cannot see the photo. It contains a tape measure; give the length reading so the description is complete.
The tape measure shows 12 cm
